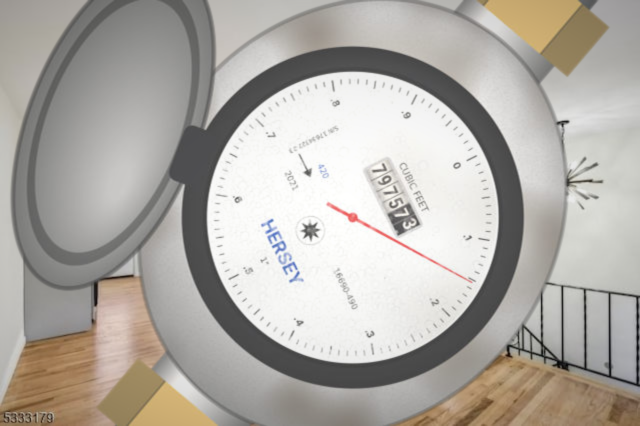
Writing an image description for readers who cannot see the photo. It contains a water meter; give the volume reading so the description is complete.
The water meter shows 797573.15 ft³
